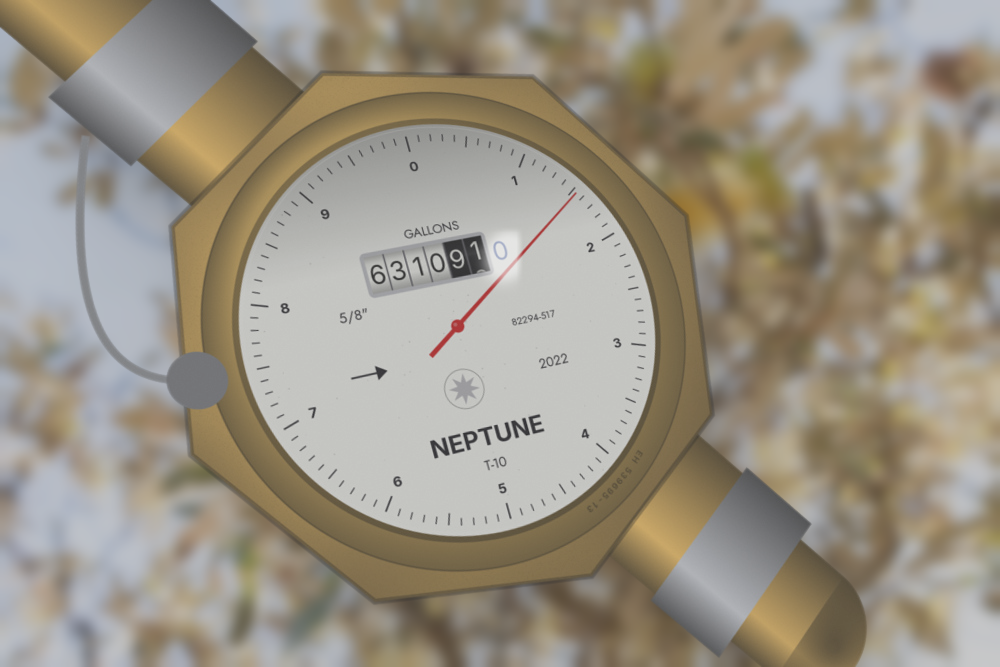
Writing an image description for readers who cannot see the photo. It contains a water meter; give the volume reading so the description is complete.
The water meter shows 6310911.5 gal
